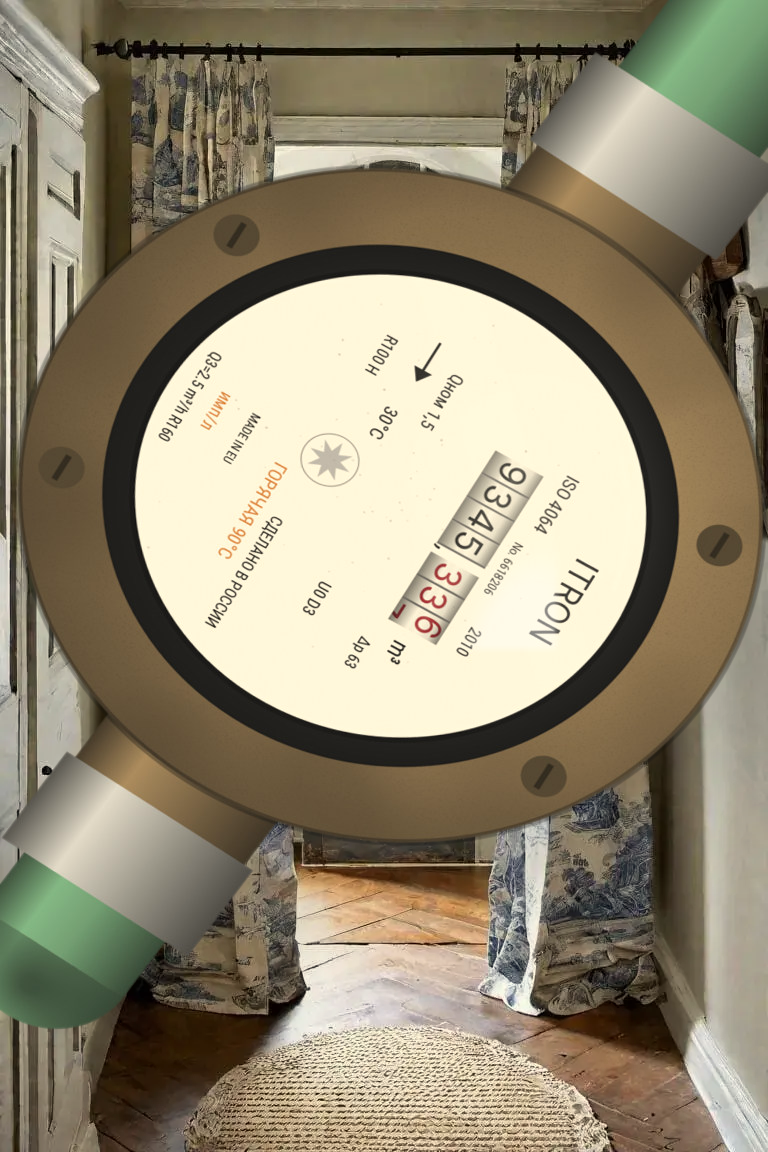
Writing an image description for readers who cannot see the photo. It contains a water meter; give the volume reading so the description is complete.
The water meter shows 9345.336 m³
